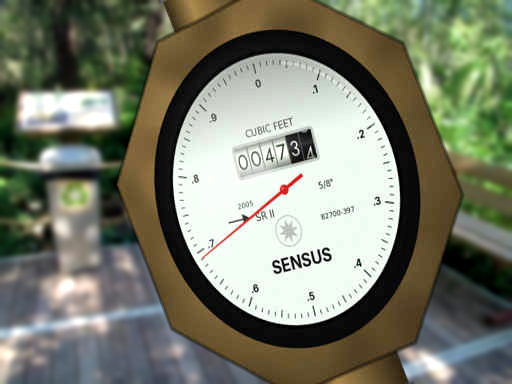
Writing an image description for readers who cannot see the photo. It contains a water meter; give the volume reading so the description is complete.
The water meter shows 4733.69 ft³
